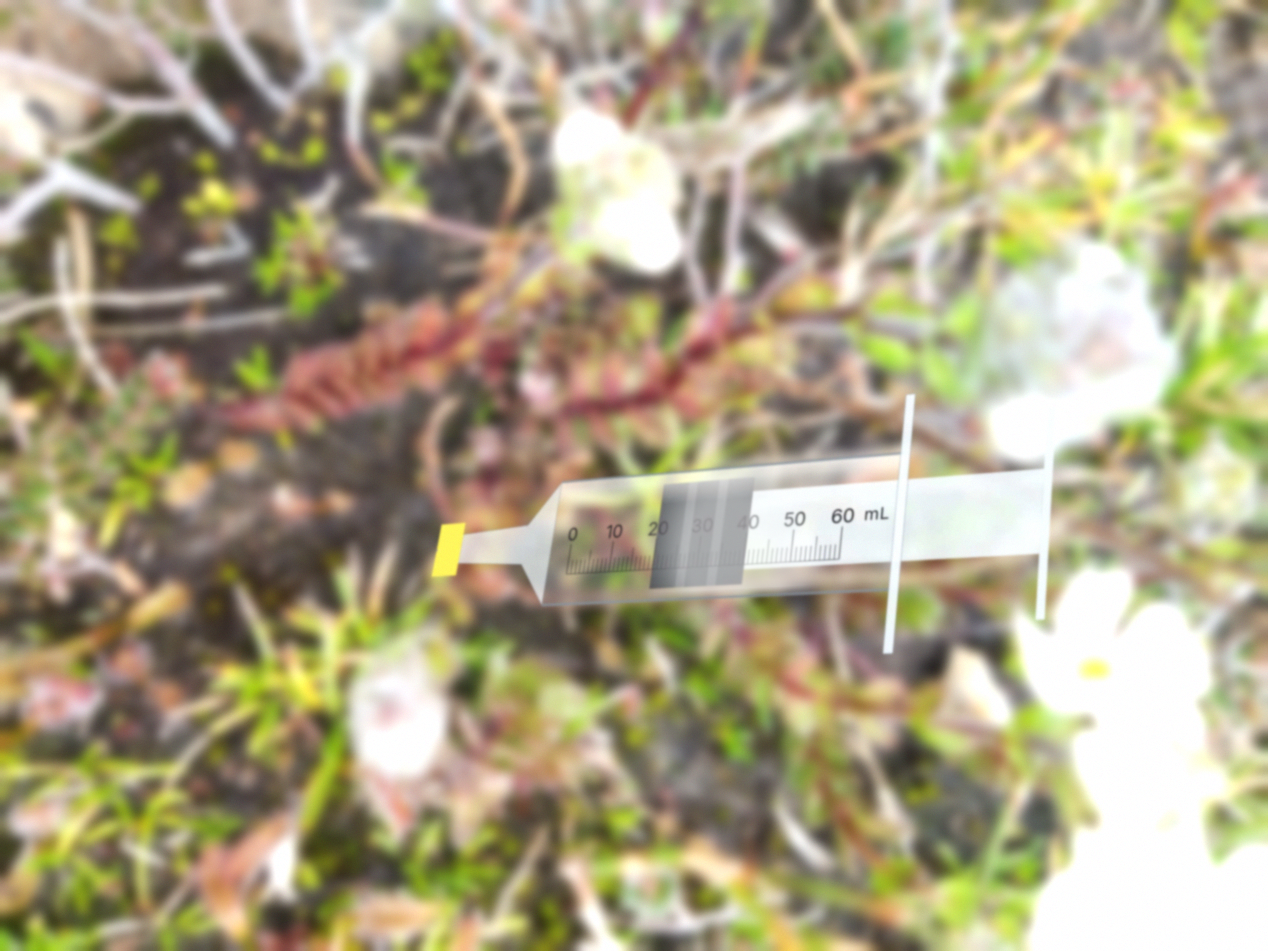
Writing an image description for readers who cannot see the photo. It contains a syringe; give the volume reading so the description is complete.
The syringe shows 20 mL
